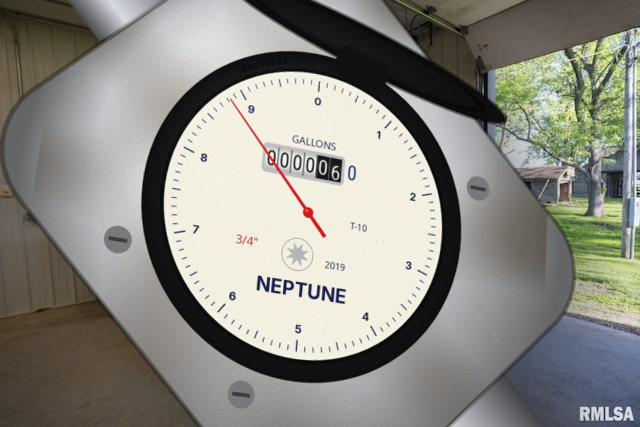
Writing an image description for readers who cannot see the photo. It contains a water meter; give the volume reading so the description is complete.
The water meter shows 58.8 gal
